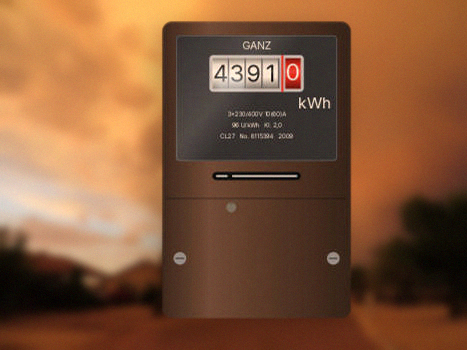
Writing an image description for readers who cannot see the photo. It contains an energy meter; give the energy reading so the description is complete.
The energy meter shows 4391.0 kWh
